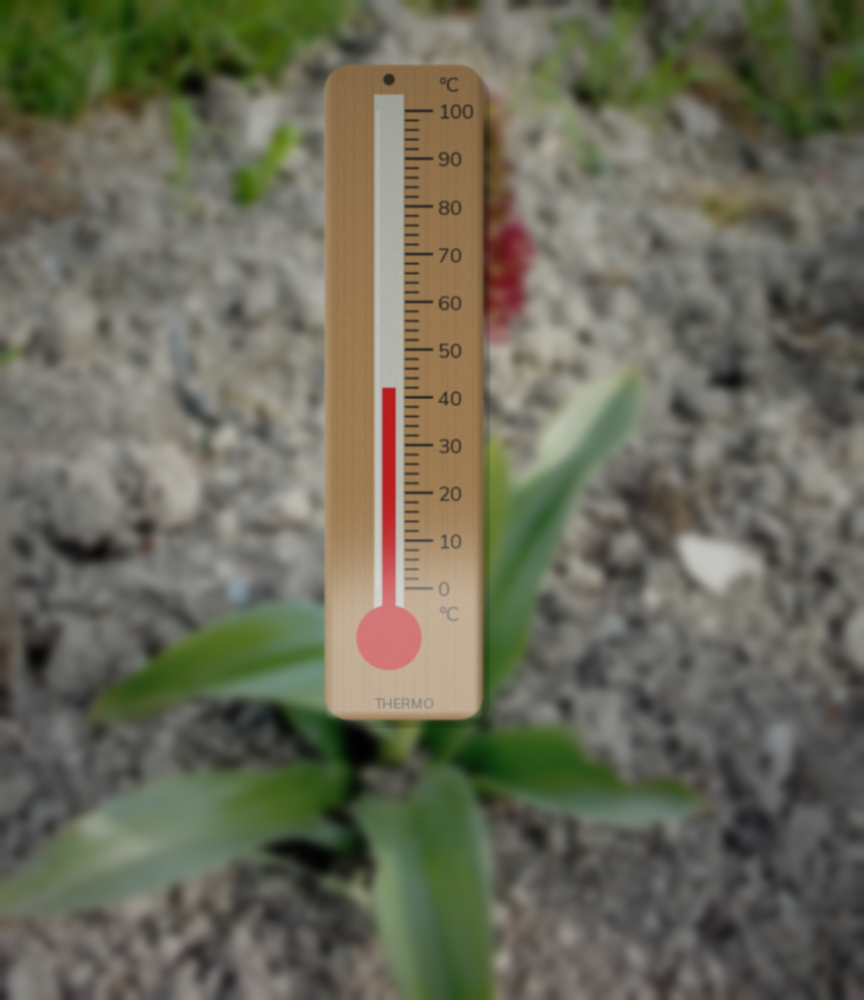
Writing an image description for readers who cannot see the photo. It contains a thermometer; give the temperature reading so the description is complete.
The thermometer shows 42 °C
